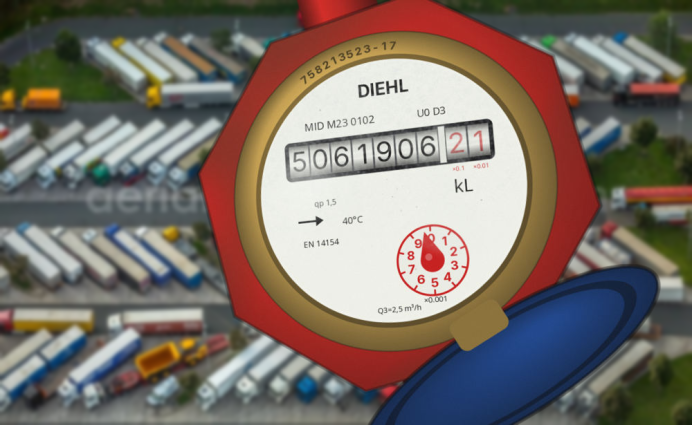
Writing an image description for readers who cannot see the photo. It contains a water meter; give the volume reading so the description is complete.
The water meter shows 5061906.209 kL
